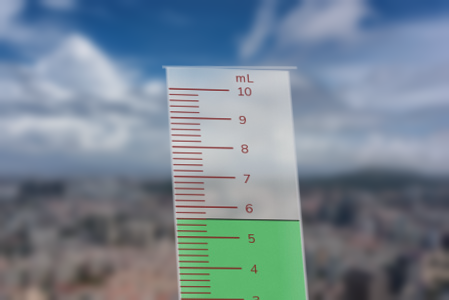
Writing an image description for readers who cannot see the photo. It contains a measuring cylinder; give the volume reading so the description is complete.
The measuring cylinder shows 5.6 mL
